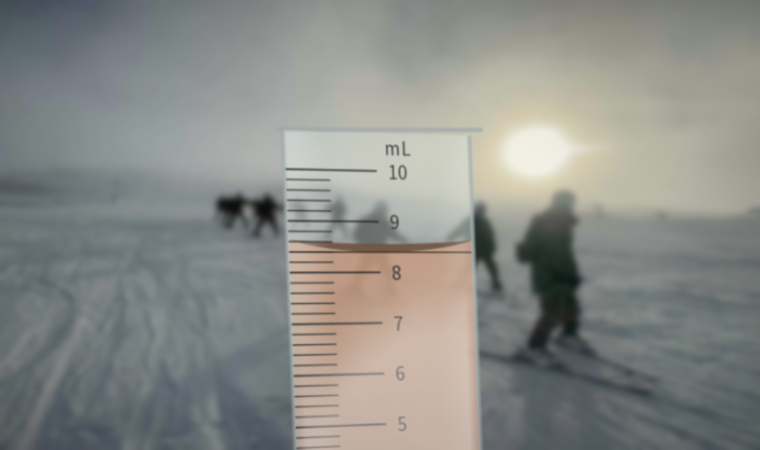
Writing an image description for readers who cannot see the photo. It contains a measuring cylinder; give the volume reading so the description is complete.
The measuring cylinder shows 8.4 mL
